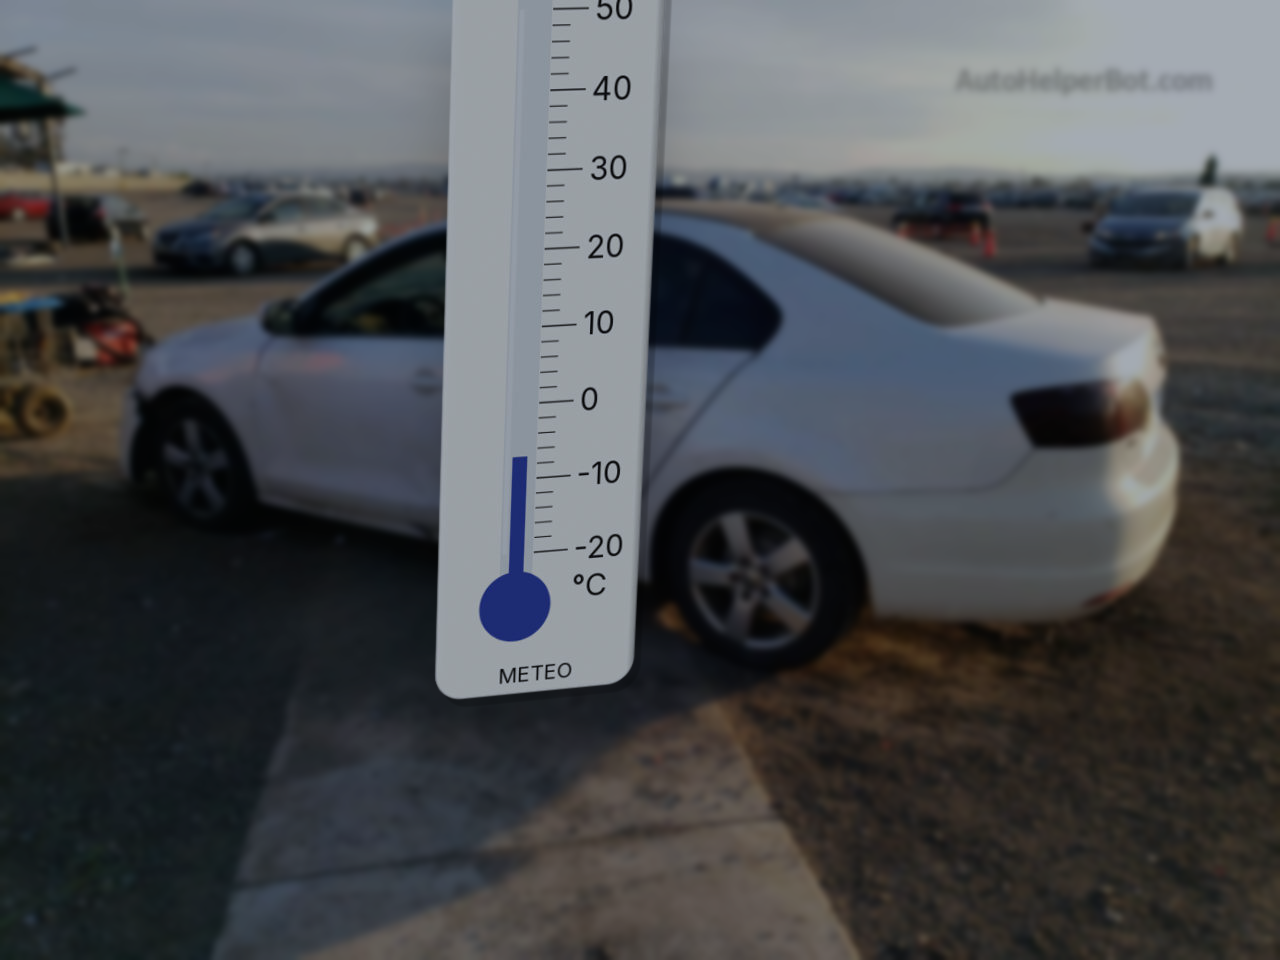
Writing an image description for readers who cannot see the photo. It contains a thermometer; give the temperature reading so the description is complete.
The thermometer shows -7 °C
